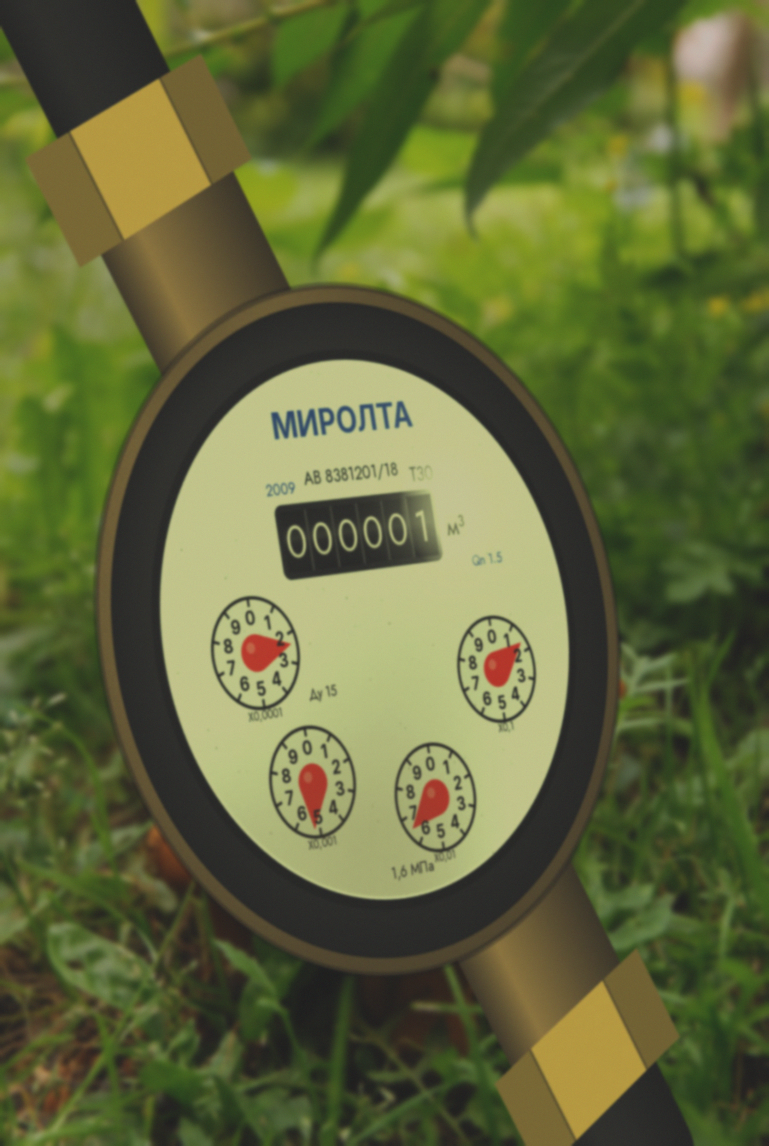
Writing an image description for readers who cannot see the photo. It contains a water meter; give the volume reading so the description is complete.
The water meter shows 1.1652 m³
